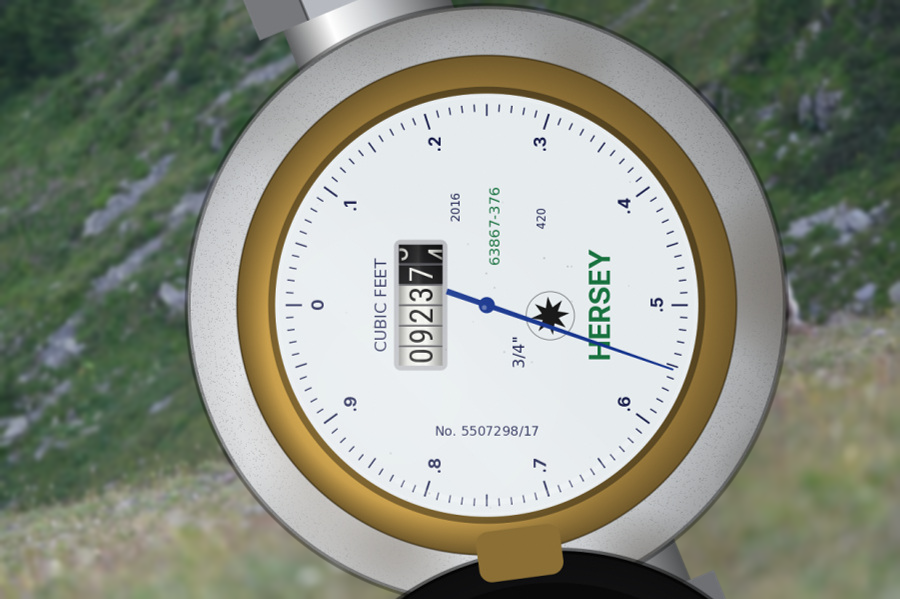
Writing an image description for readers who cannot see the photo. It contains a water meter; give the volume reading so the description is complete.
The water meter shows 92373.55 ft³
